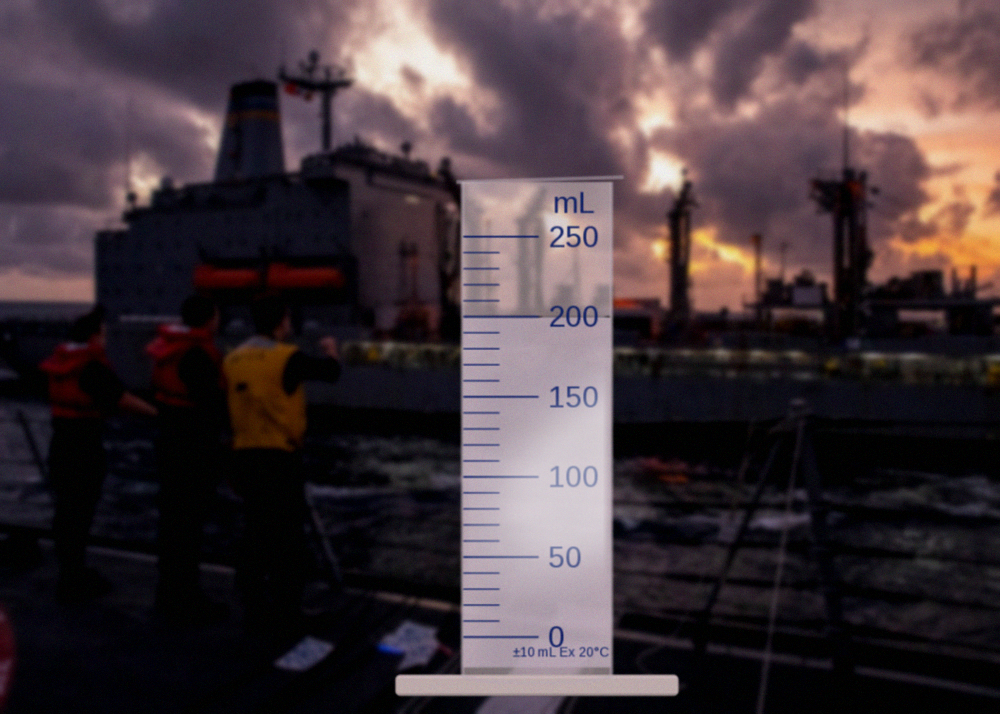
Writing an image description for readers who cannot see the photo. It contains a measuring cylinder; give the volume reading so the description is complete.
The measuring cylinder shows 200 mL
